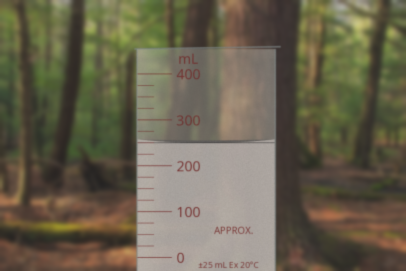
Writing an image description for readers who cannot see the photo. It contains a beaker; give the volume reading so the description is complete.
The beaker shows 250 mL
